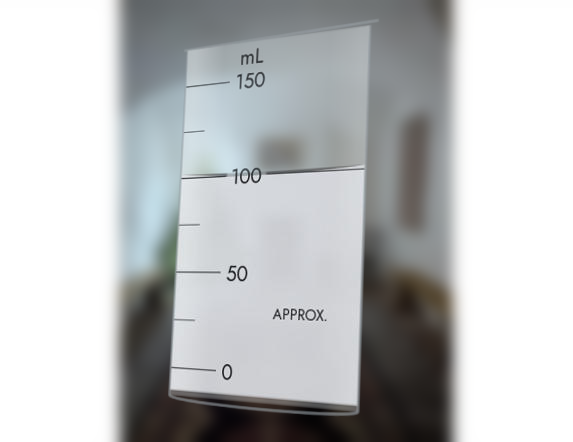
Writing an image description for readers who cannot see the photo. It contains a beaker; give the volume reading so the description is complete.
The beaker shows 100 mL
